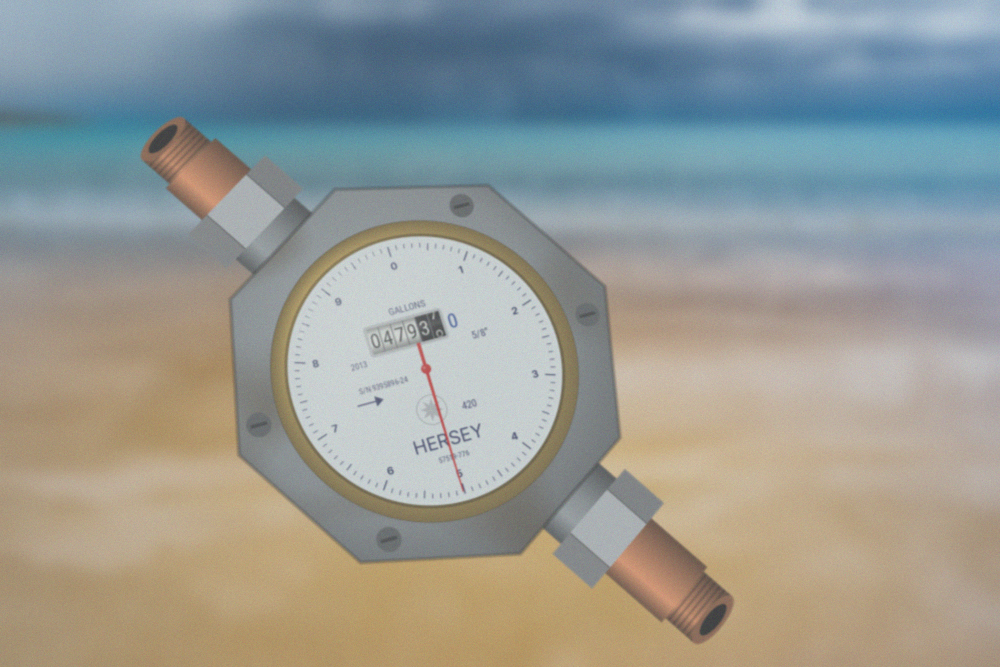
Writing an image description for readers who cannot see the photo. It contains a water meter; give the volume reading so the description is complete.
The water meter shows 479375.0 gal
